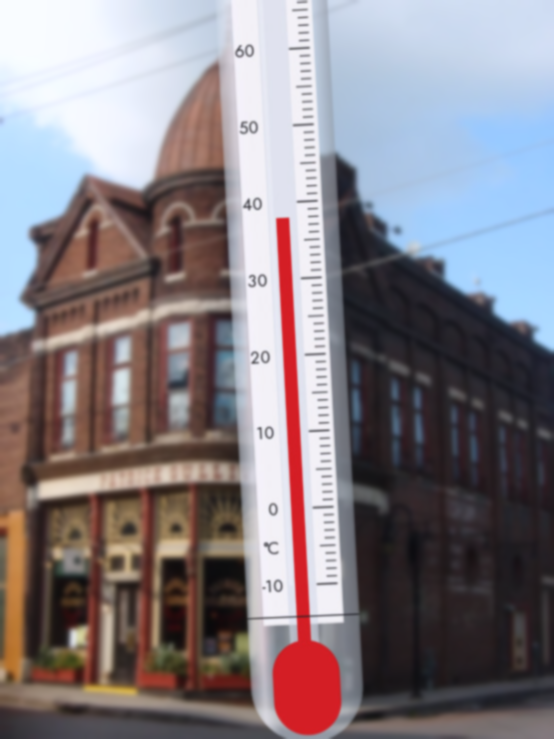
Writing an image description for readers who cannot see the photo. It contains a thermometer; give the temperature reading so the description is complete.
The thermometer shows 38 °C
